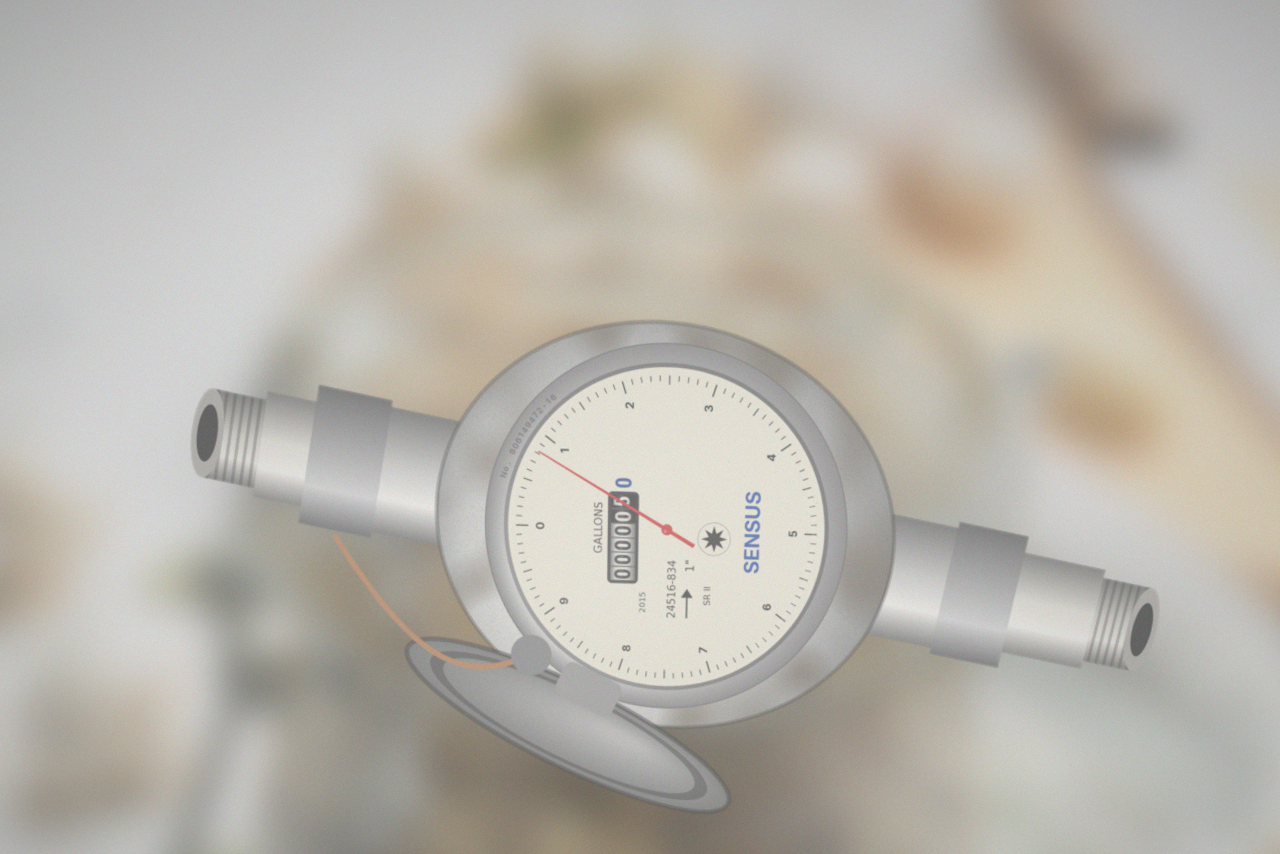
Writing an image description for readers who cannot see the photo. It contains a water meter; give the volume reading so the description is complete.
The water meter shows 50.8 gal
